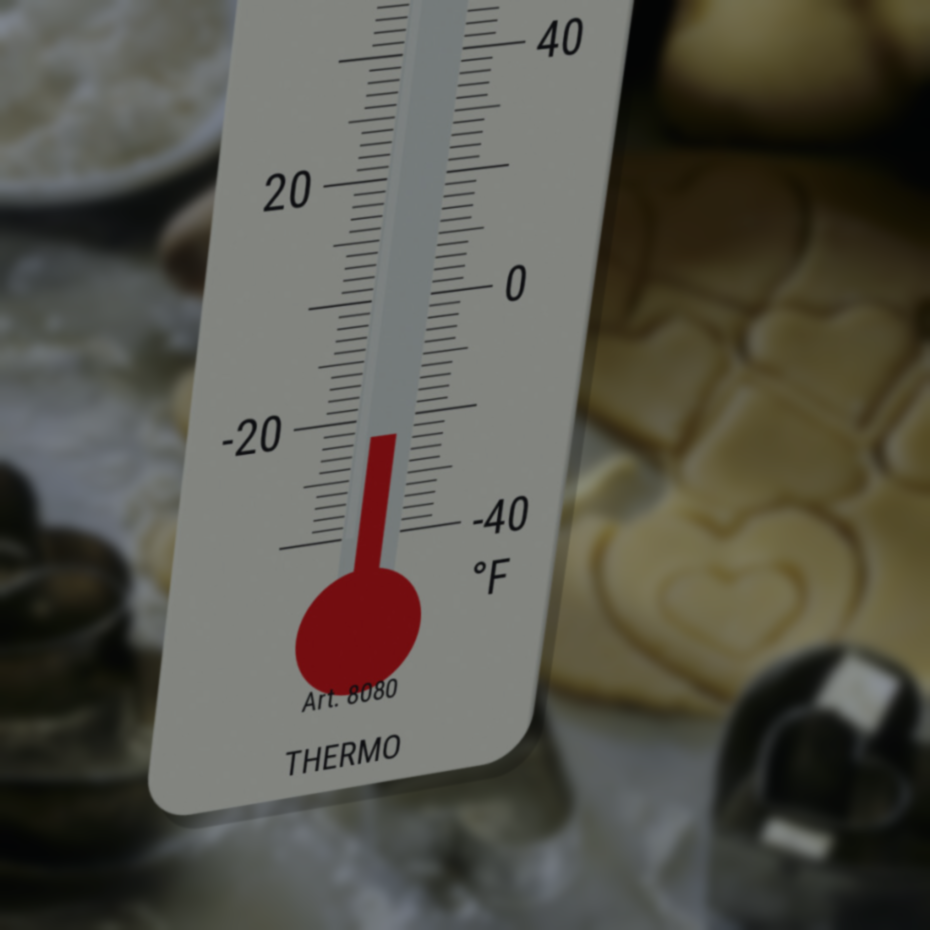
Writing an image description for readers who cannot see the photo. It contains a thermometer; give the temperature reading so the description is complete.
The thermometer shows -23 °F
